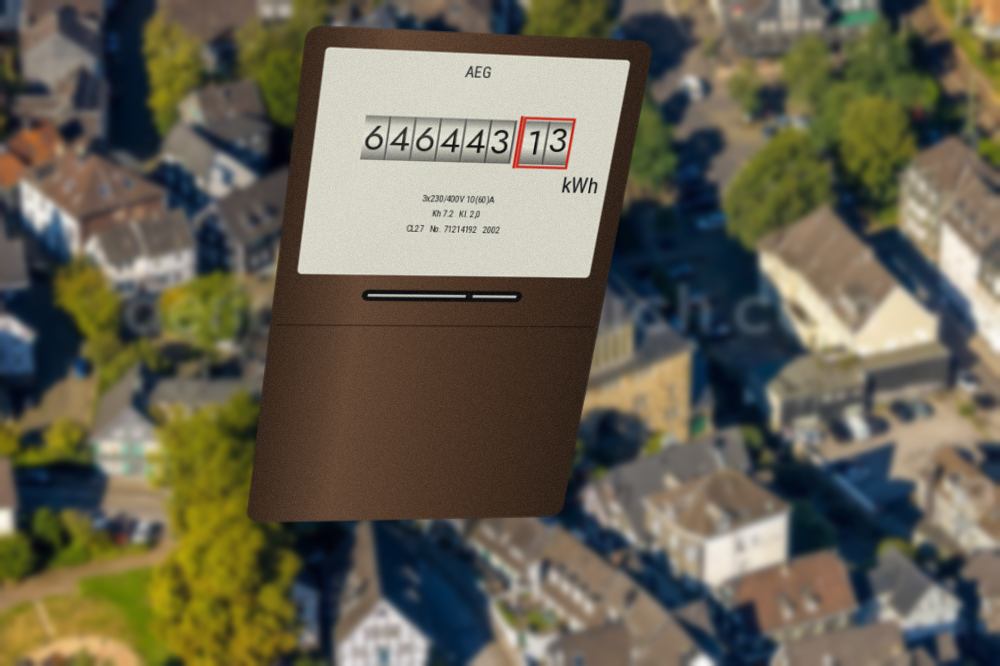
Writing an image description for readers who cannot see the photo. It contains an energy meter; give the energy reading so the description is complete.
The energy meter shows 646443.13 kWh
